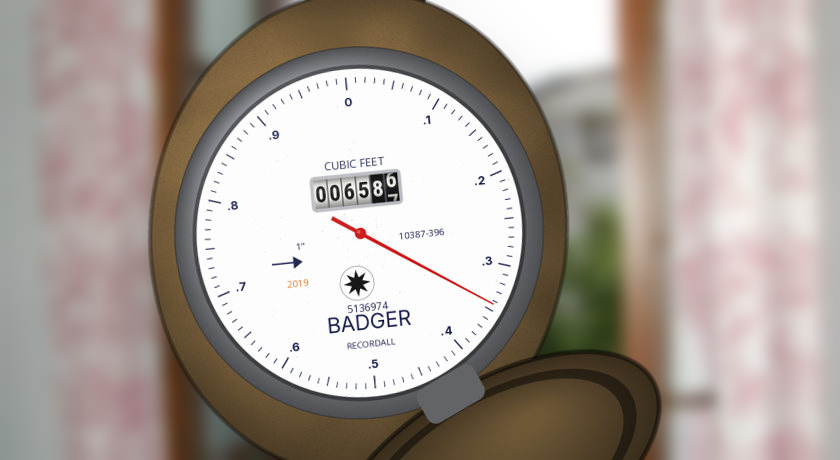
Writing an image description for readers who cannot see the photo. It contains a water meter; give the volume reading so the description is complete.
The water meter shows 6586.34 ft³
